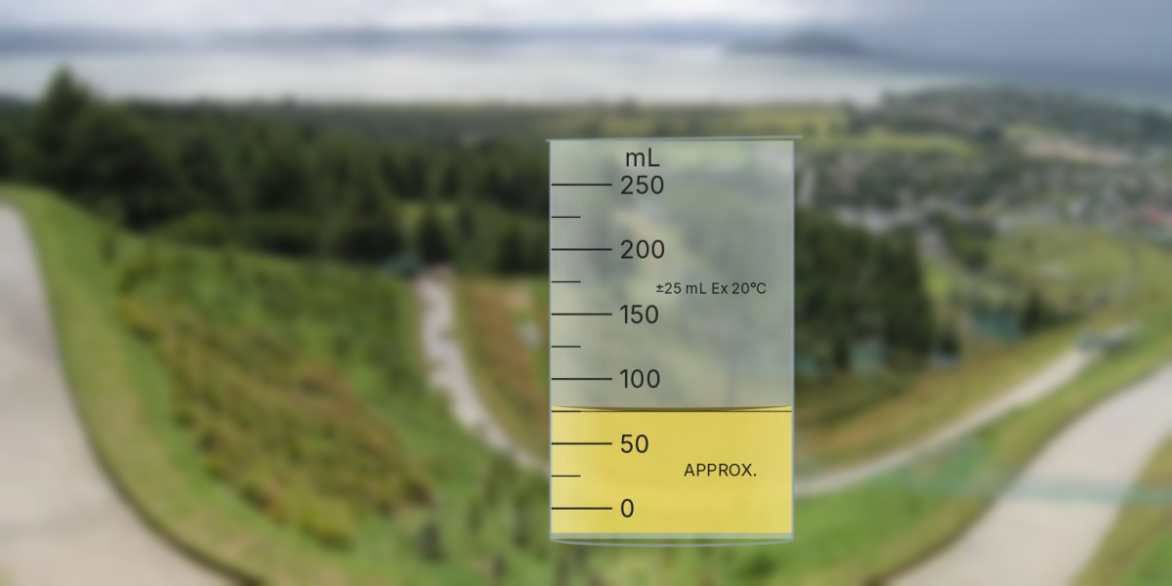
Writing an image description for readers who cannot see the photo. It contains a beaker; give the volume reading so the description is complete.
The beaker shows 75 mL
